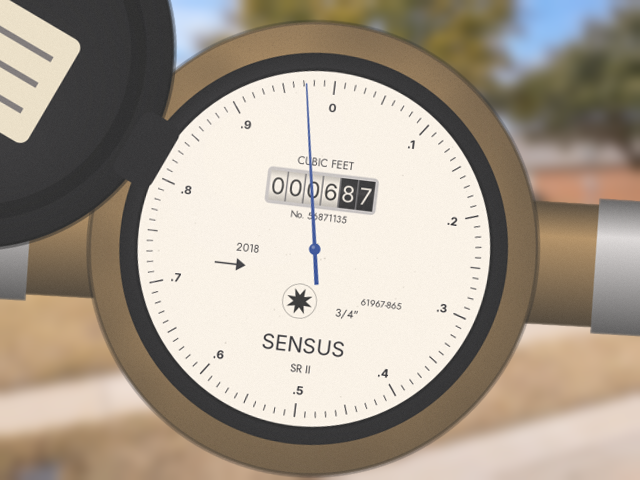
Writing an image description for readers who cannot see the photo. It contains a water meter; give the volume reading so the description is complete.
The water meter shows 686.97 ft³
